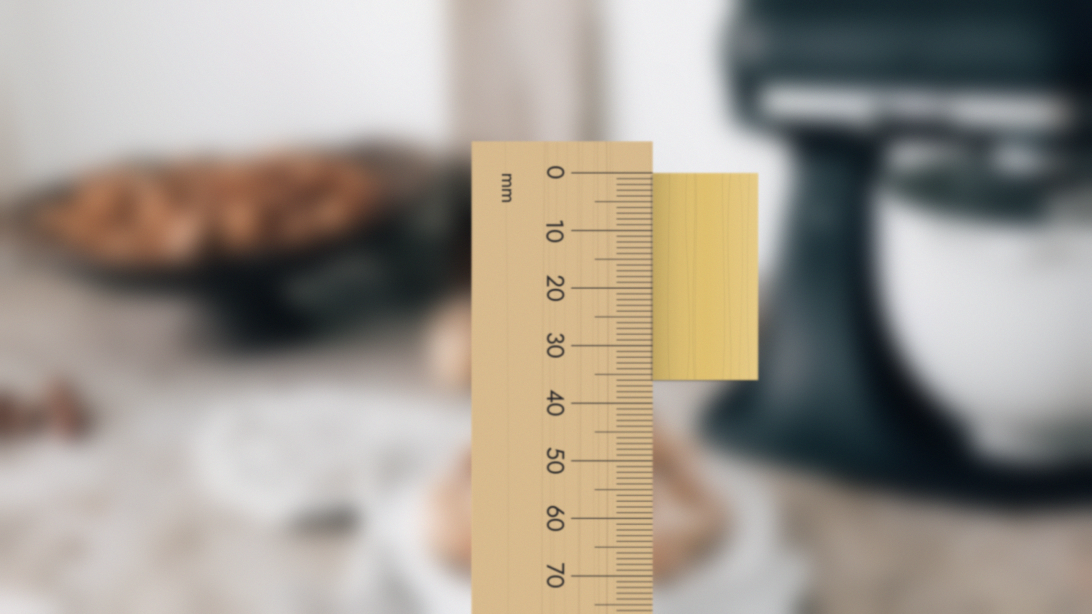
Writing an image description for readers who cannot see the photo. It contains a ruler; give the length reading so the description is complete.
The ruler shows 36 mm
